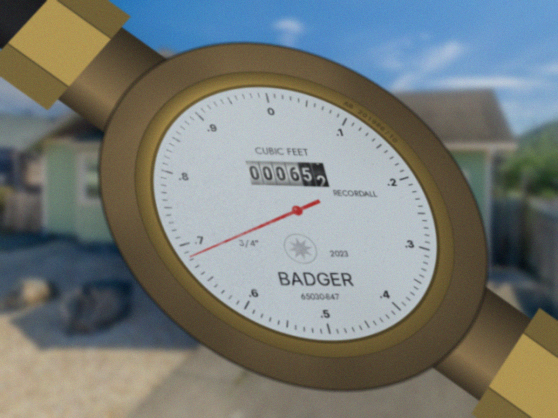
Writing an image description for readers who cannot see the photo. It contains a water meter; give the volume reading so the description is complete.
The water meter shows 651.68 ft³
